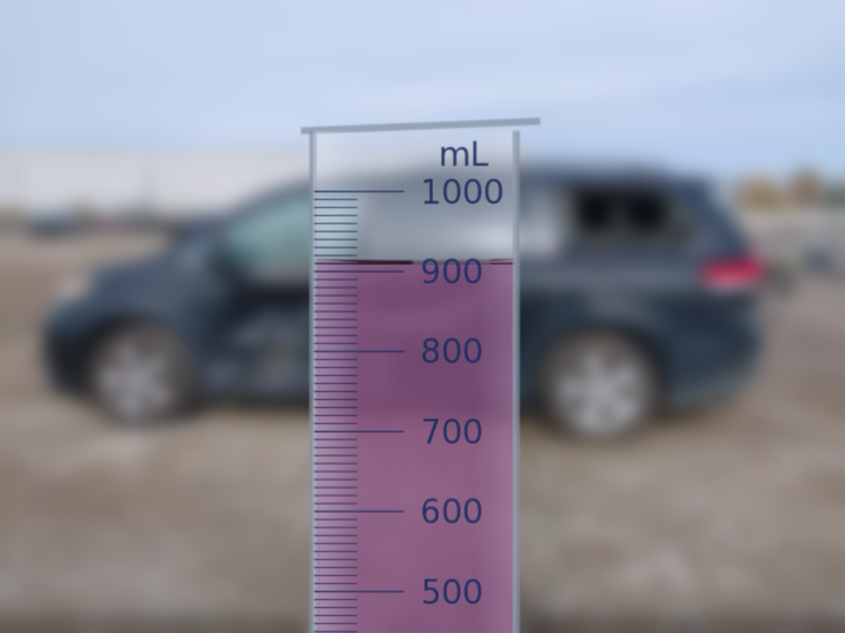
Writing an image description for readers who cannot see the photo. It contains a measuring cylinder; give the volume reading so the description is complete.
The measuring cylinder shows 910 mL
